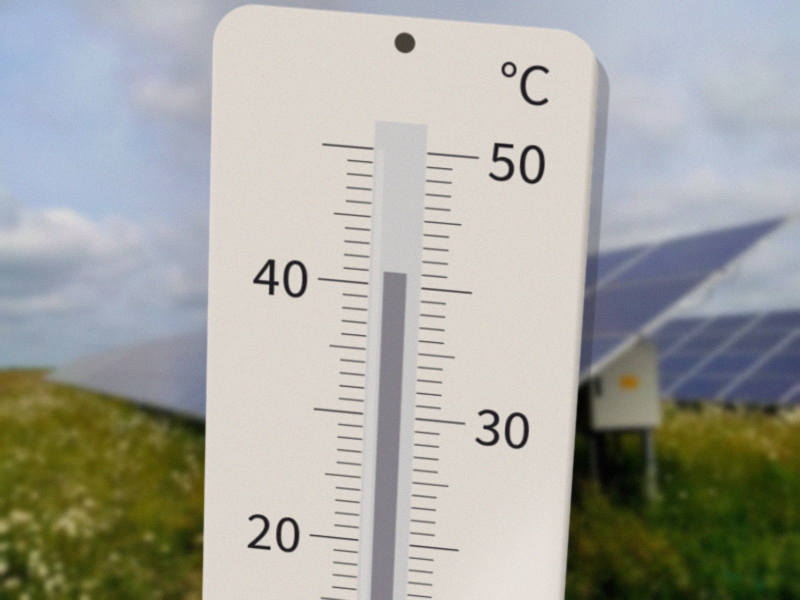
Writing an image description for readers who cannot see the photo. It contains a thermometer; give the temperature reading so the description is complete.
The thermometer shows 41 °C
